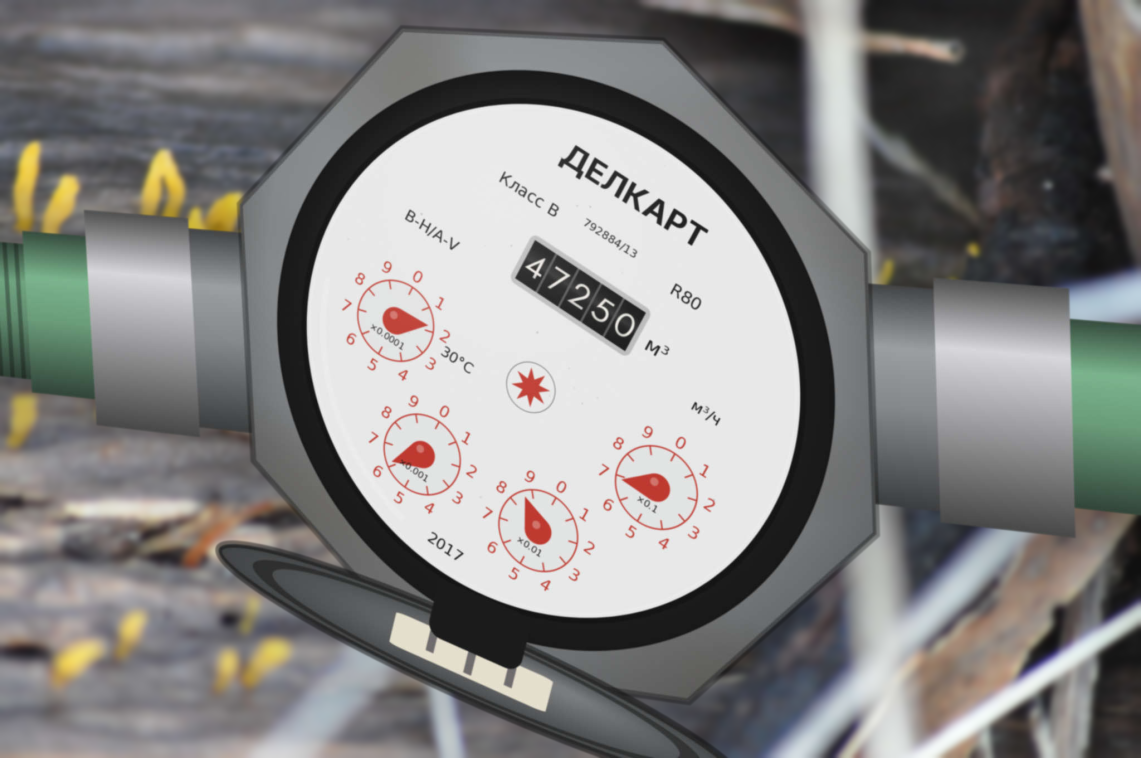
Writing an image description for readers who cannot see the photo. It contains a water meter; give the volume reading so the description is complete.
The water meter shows 47250.6861 m³
